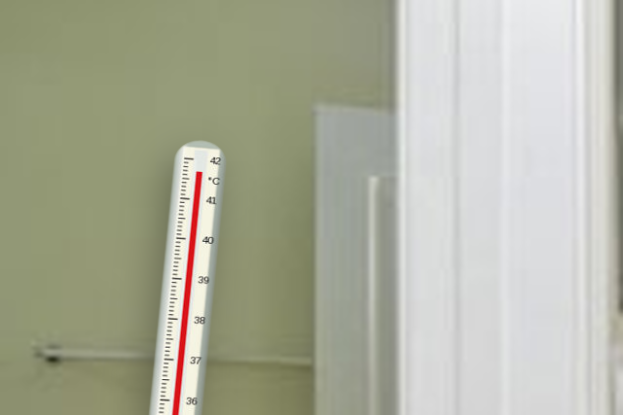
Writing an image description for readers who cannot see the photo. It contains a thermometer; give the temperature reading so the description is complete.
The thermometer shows 41.7 °C
